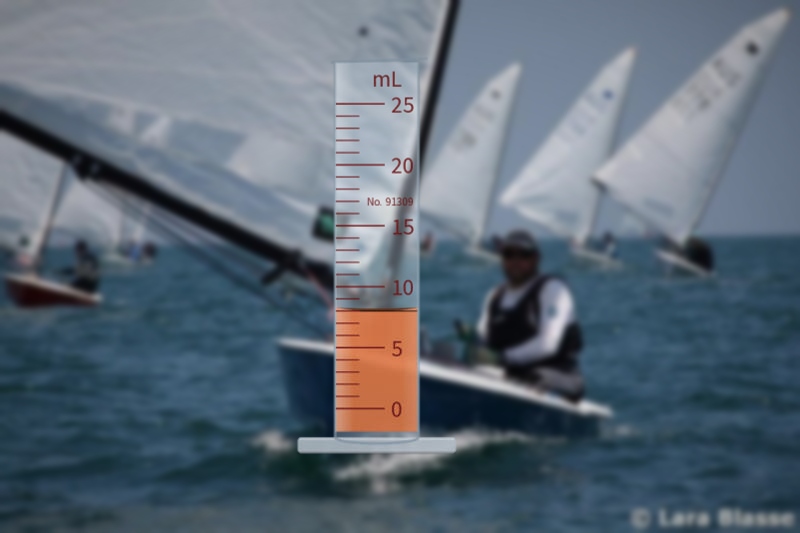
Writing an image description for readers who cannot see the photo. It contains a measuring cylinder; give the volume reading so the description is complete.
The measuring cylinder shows 8 mL
